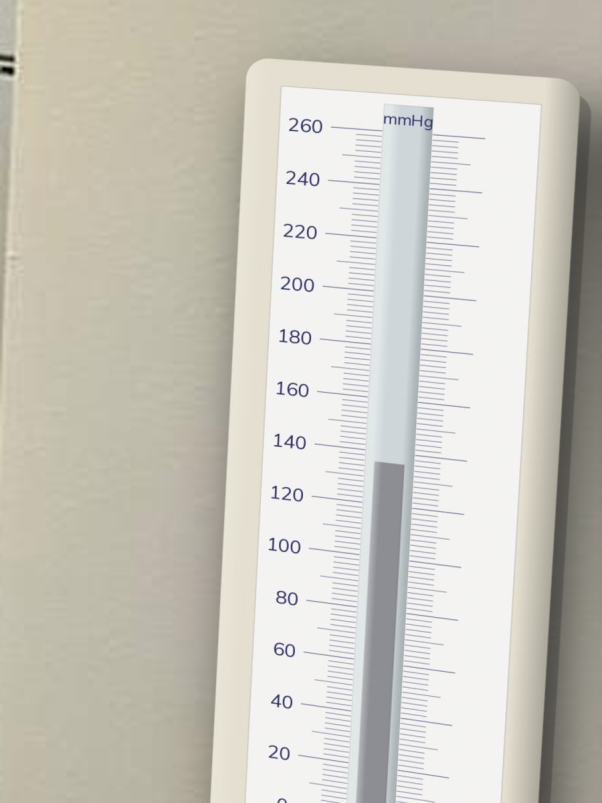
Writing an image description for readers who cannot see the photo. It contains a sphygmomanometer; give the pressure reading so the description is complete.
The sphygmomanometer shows 136 mmHg
